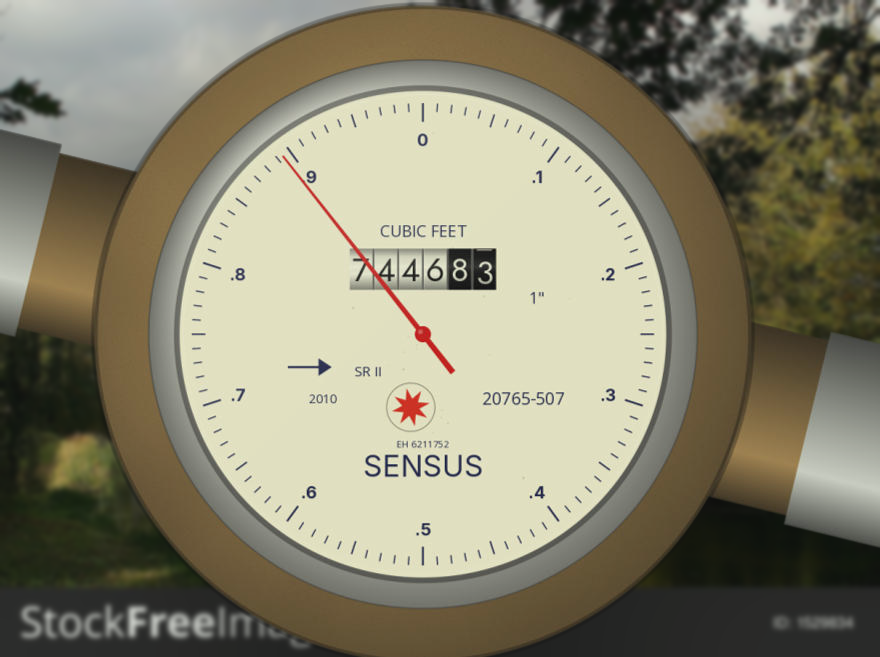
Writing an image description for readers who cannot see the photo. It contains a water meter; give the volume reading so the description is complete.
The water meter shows 744682.89 ft³
